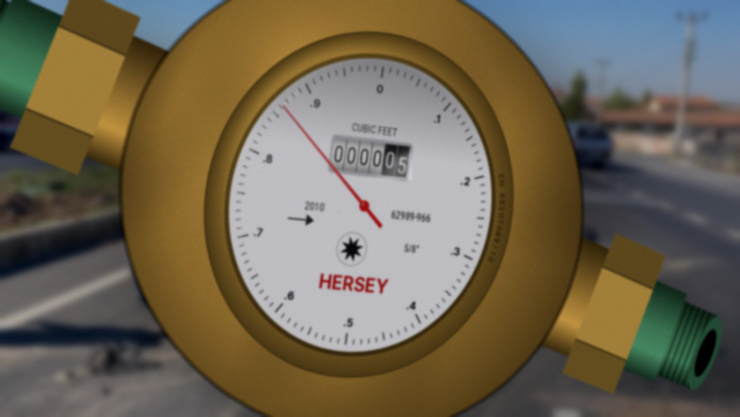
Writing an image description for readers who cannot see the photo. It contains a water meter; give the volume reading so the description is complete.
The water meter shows 4.86 ft³
